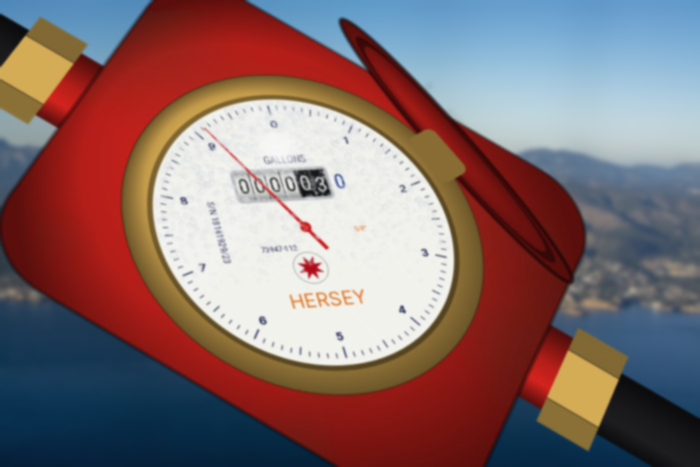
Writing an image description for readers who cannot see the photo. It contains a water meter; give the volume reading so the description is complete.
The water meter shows 29.1 gal
